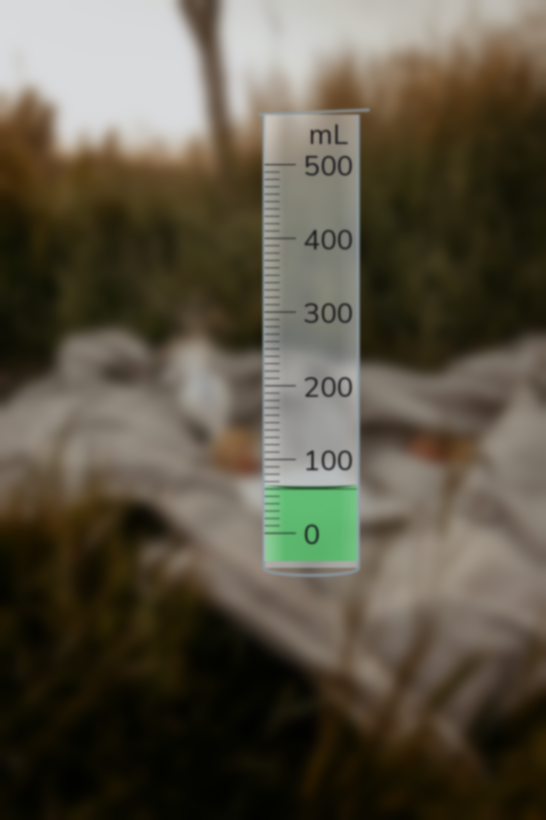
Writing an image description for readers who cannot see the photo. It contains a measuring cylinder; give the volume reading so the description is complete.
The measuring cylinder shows 60 mL
